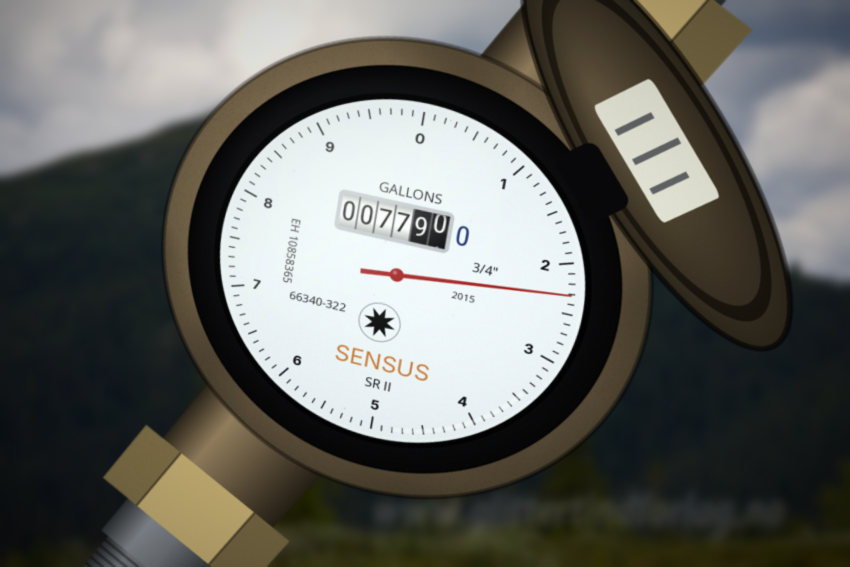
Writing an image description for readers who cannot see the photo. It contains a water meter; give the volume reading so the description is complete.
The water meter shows 77902.3 gal
